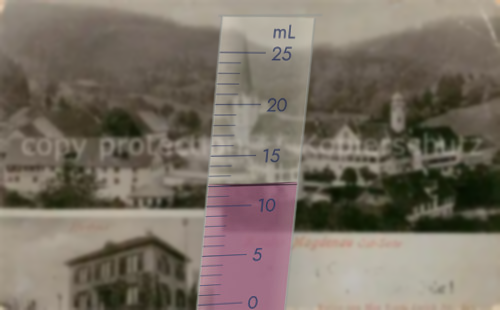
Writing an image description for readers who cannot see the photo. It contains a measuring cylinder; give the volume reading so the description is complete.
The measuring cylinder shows 12 mL
